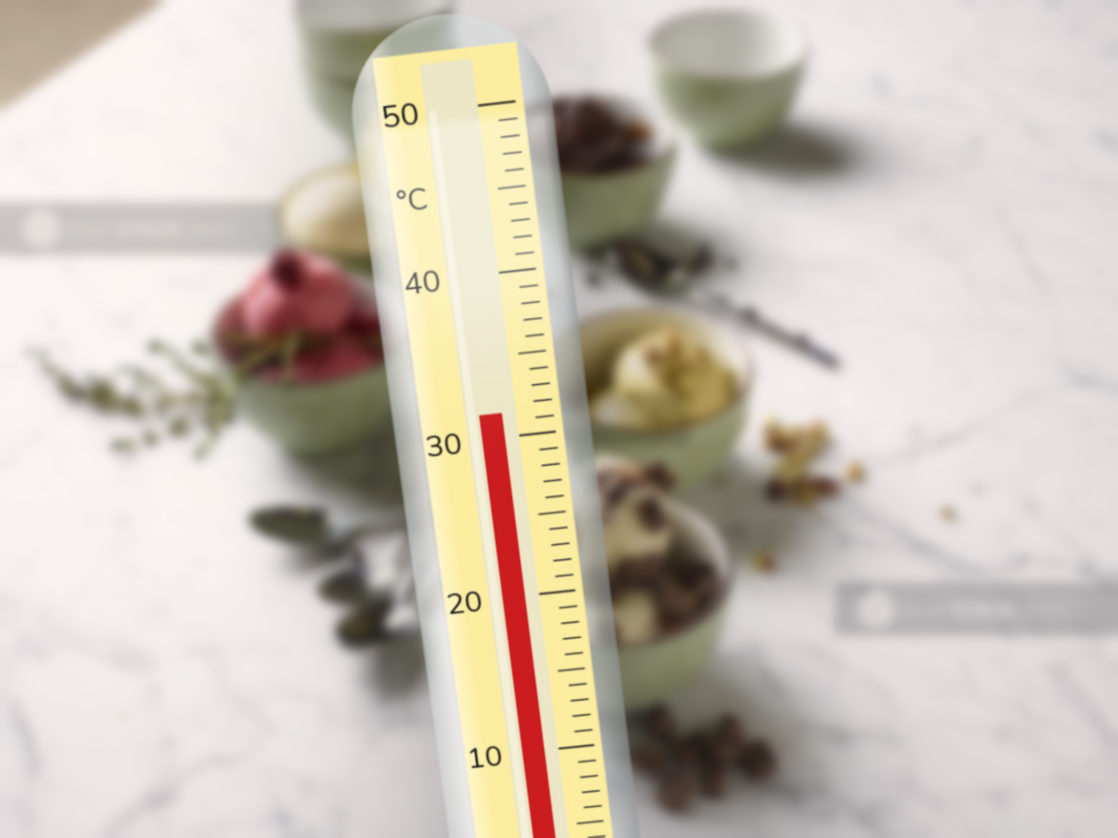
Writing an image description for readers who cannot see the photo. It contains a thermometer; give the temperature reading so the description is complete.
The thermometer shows 31.5 °C
